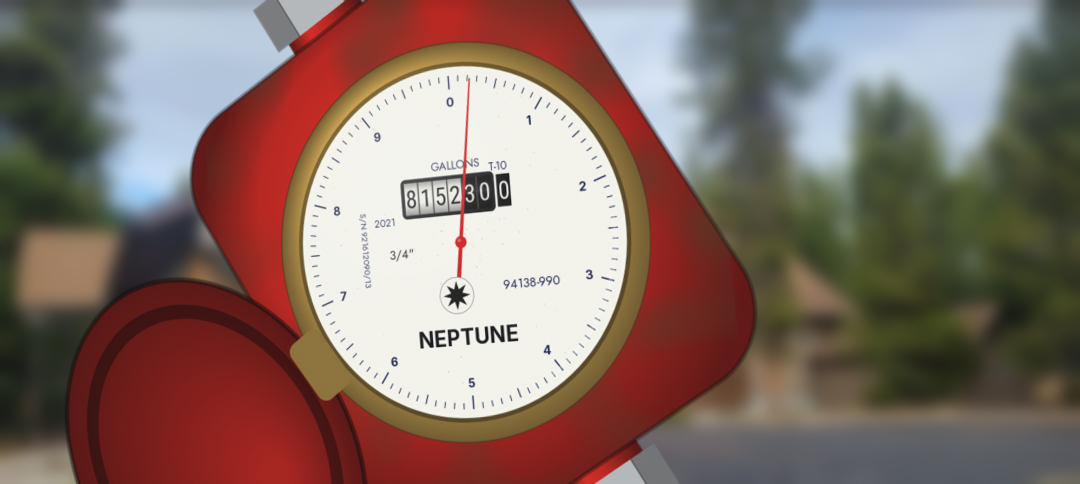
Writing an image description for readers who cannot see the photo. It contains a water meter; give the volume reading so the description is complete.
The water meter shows 8152300.2 gal
